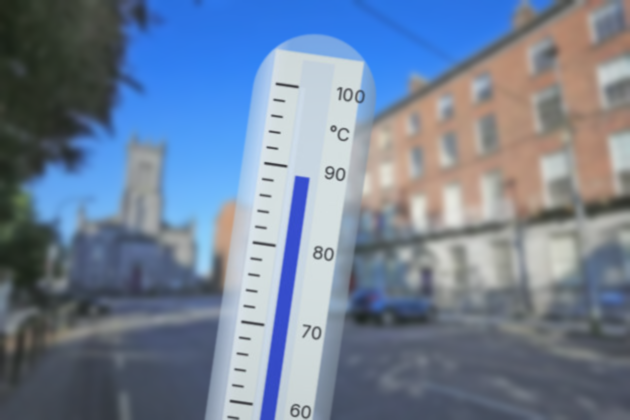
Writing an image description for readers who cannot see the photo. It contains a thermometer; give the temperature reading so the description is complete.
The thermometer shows 89 °C
